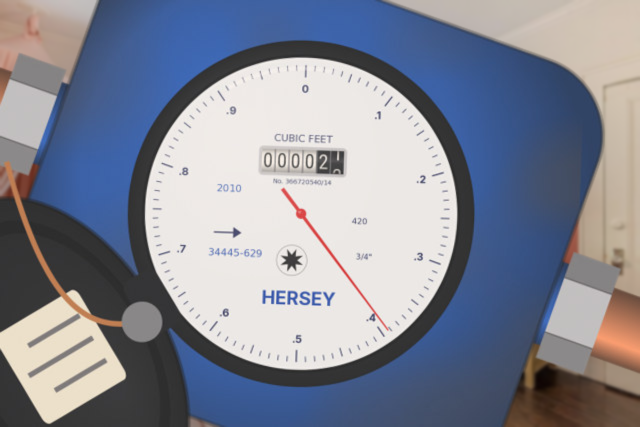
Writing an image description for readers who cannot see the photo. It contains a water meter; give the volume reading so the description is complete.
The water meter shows 21.39 ft³
